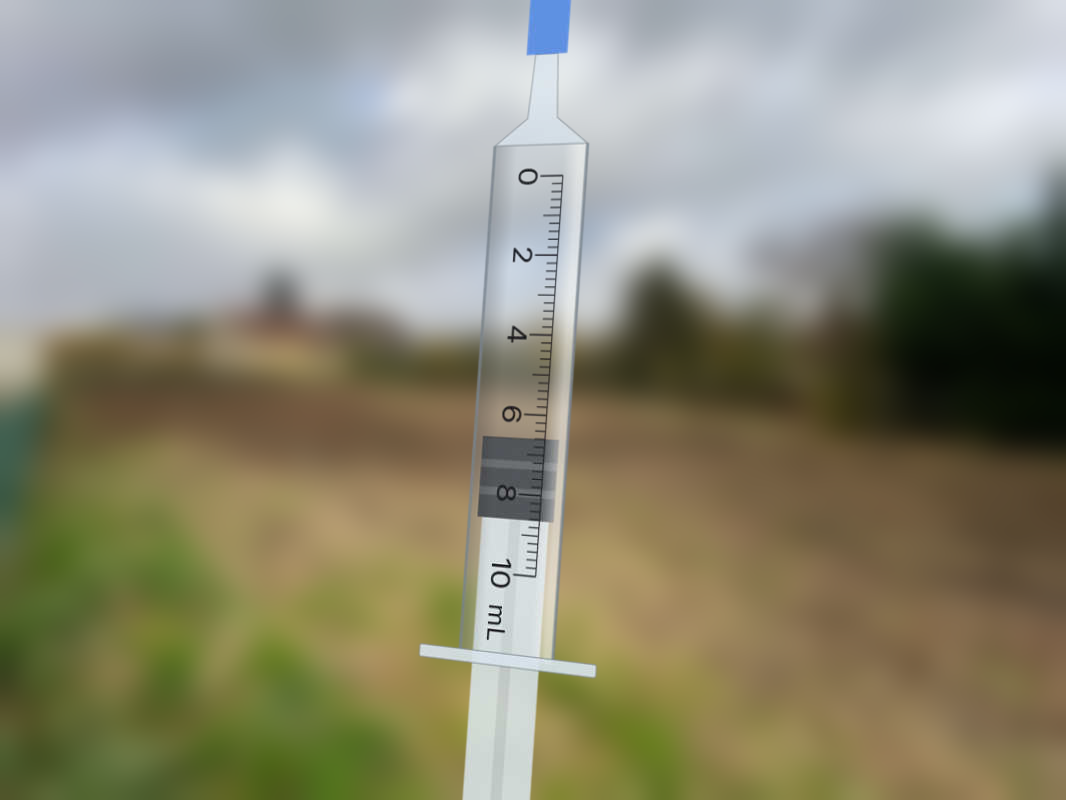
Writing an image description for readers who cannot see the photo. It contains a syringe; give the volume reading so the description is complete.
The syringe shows 6.6 mL
